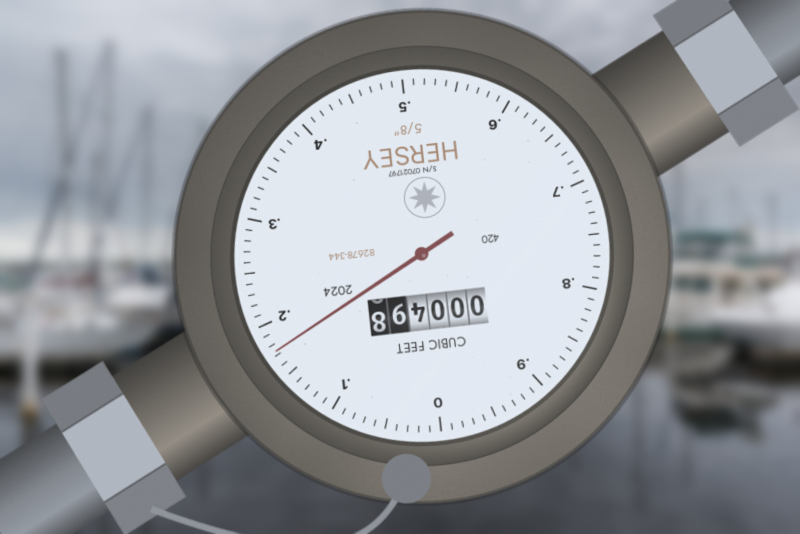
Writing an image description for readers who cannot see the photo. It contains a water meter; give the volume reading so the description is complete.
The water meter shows 498.17 ft³
